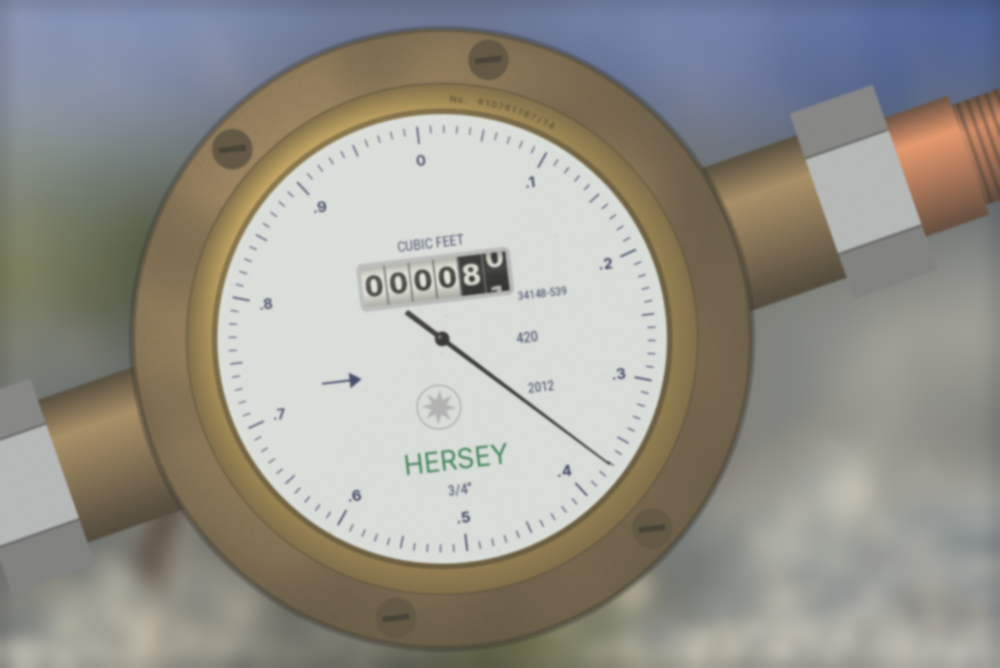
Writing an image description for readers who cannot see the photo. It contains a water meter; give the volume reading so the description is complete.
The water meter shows 80.37 ft³
